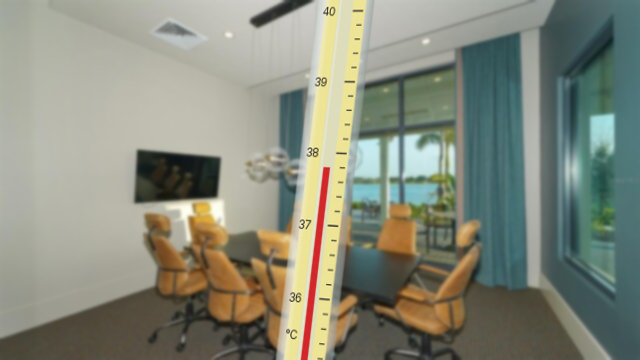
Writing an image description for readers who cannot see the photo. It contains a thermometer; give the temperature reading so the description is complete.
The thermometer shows 37.8 °C
